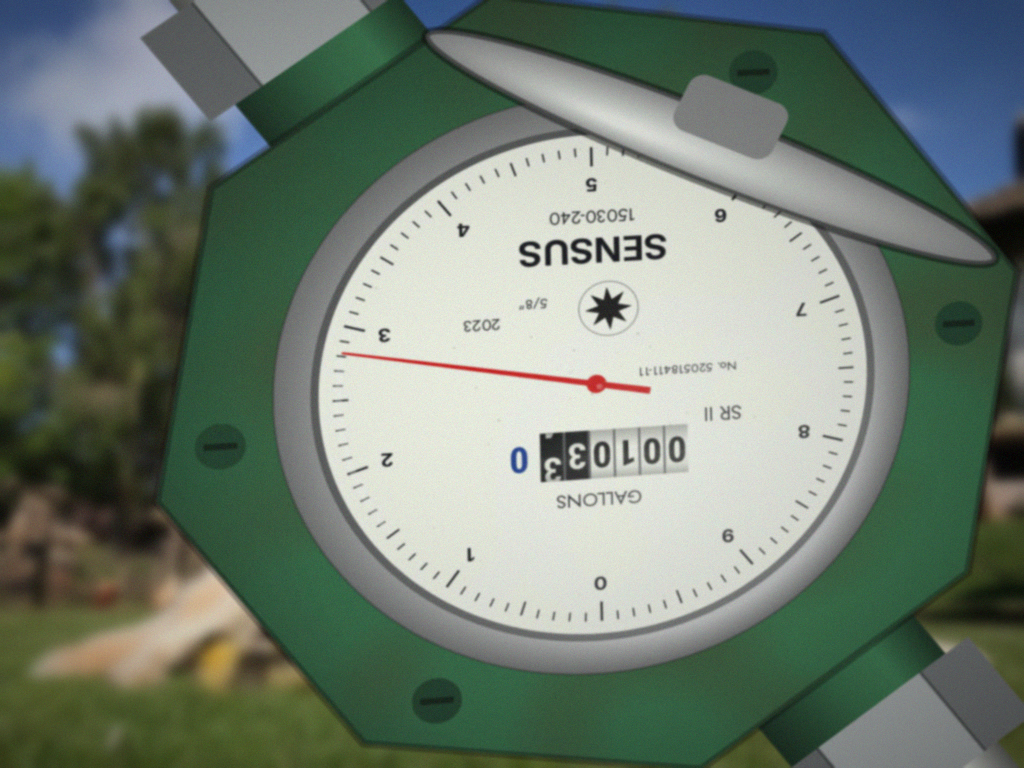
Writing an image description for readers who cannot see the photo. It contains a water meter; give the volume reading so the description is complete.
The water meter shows 10332.8 gal
